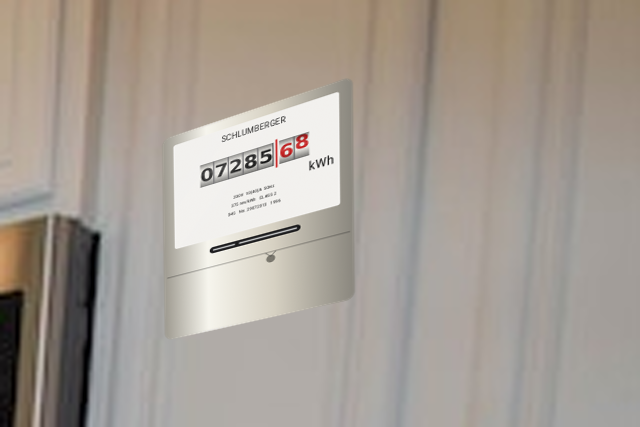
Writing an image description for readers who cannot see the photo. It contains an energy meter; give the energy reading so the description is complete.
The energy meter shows 7285.68 kWh
